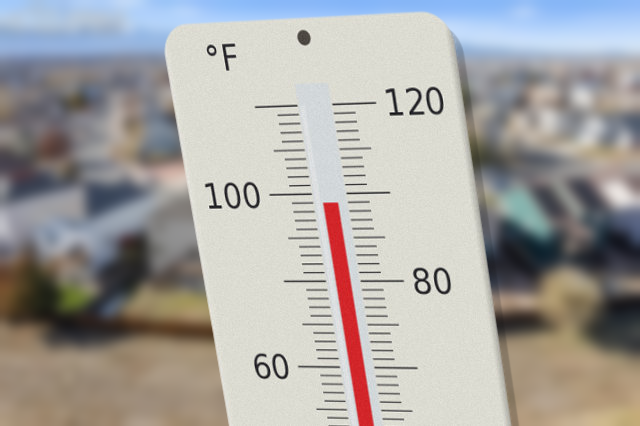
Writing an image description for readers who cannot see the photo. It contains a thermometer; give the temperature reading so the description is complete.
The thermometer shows 98 °F
